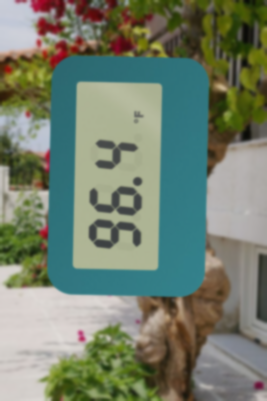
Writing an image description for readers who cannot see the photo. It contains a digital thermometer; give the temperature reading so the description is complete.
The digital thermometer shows 96.4 °F
